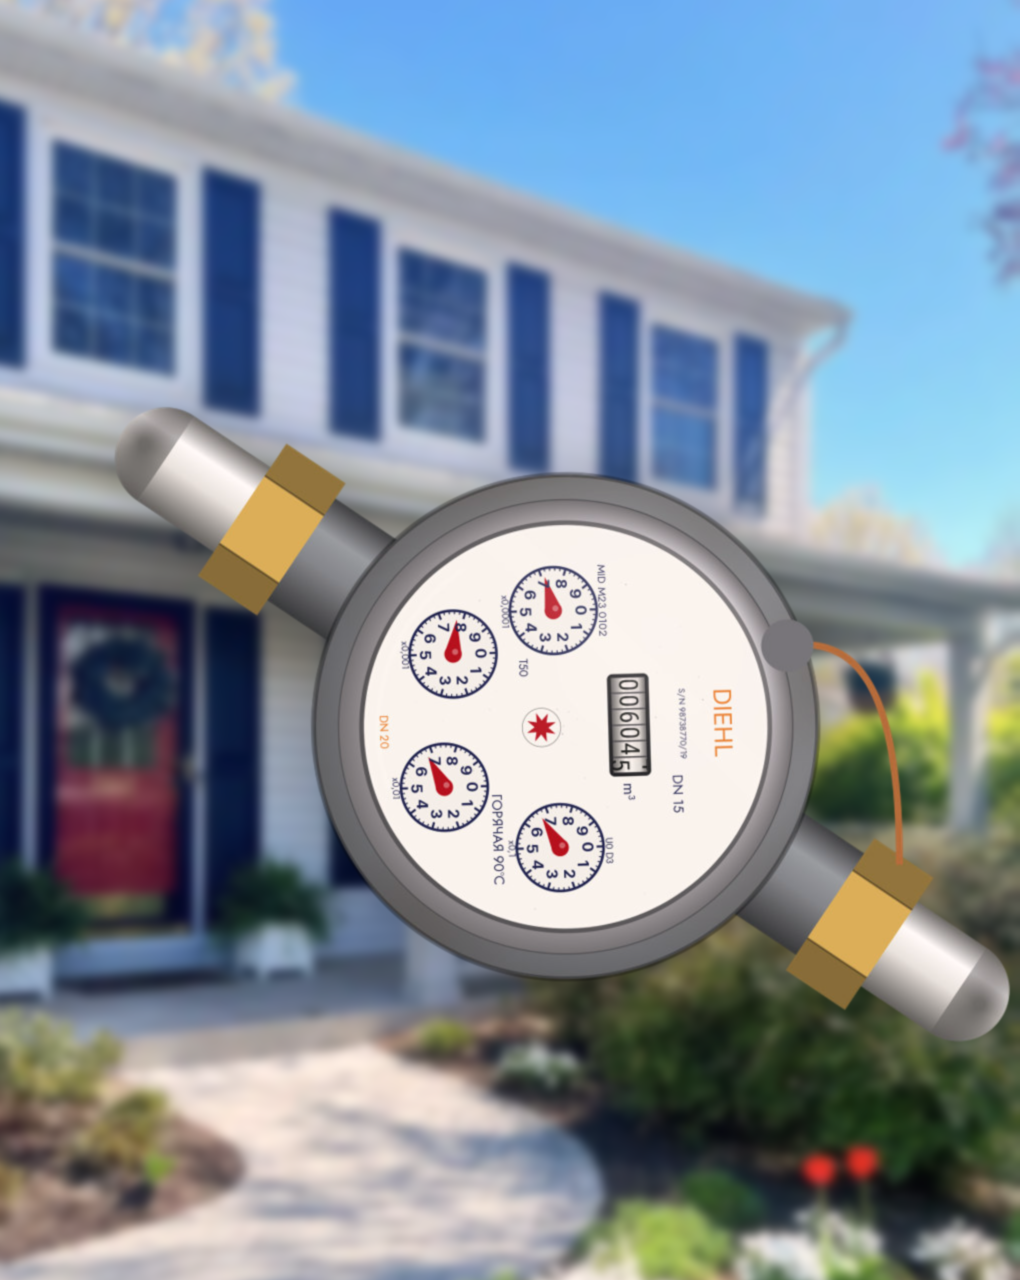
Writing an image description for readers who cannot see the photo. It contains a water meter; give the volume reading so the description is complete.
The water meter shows 6044.6677 m³
